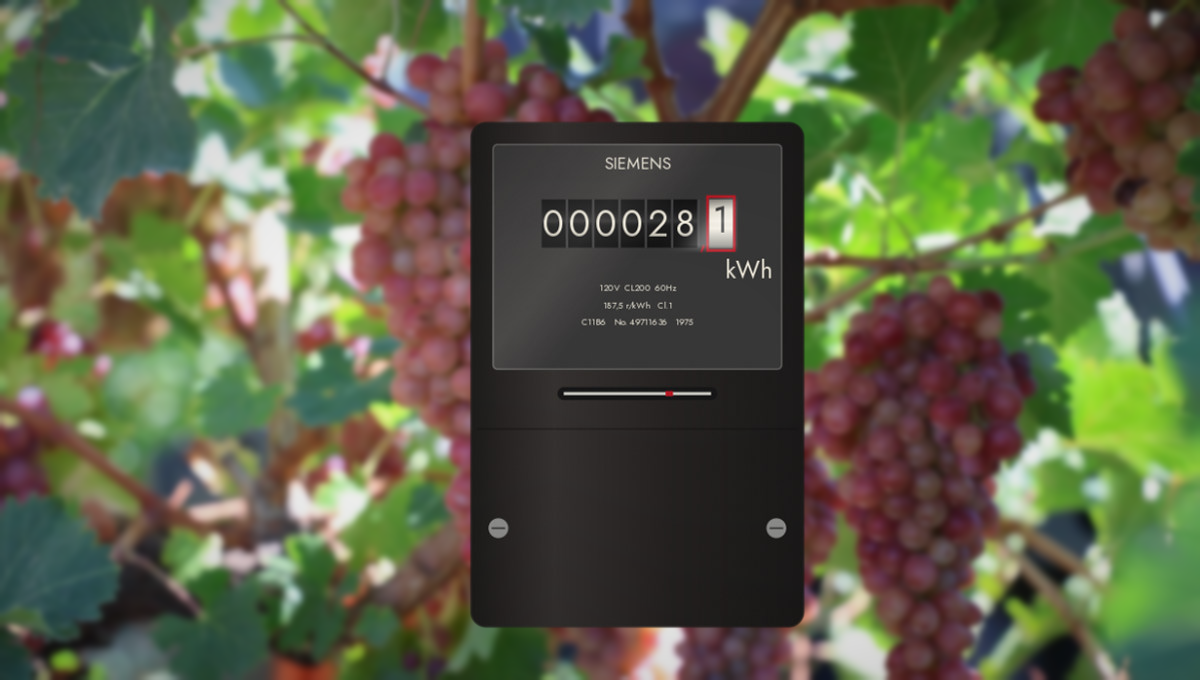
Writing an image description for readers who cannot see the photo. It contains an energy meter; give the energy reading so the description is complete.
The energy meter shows 28.1 kWh
